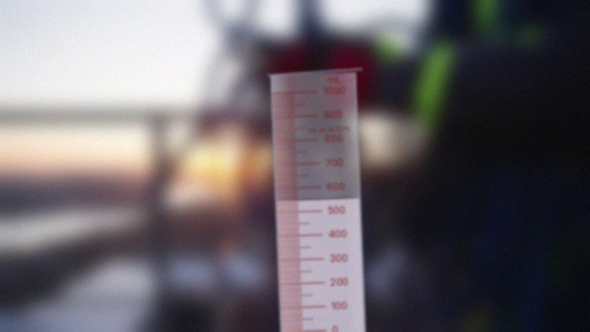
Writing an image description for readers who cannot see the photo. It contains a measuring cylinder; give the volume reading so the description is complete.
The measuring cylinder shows 550 mL
